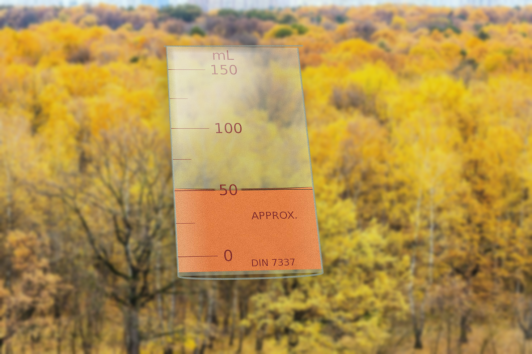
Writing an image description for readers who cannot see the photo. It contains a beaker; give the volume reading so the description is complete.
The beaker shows 50 mL
